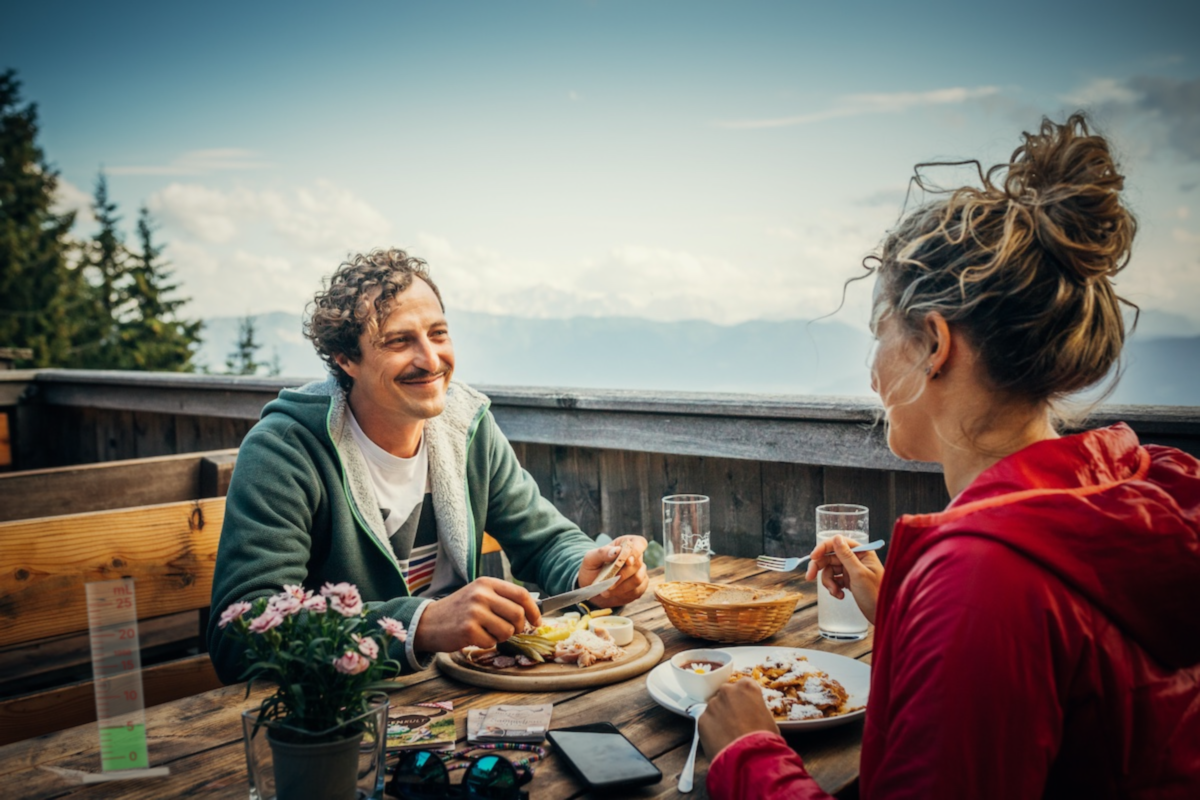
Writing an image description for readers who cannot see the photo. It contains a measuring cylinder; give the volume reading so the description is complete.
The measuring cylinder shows 5 mL
